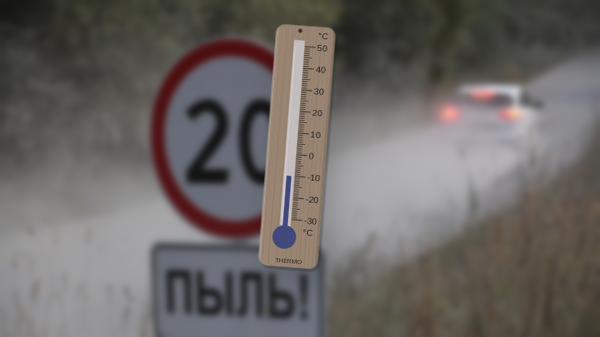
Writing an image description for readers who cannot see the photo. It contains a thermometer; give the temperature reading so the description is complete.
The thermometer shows -10 °C
